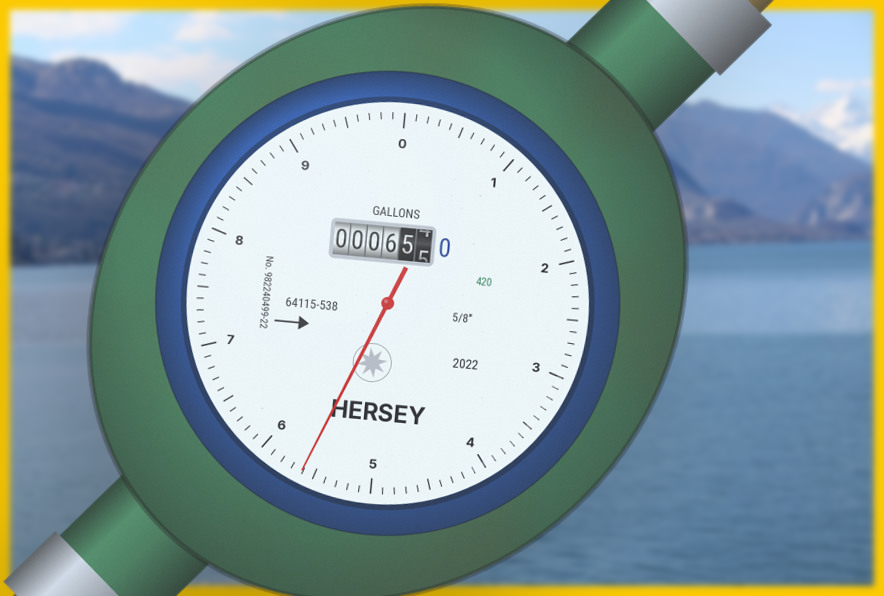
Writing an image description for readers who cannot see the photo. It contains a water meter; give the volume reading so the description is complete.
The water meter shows 6545.6 gal
